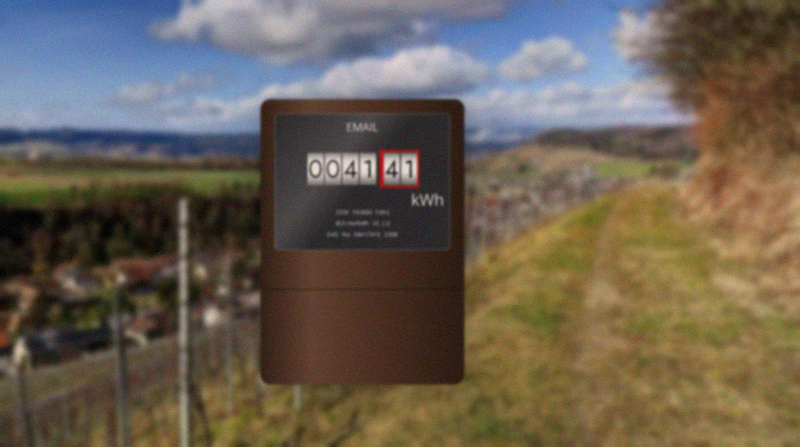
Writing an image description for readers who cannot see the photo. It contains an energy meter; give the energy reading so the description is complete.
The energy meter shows 41.41 kWh
